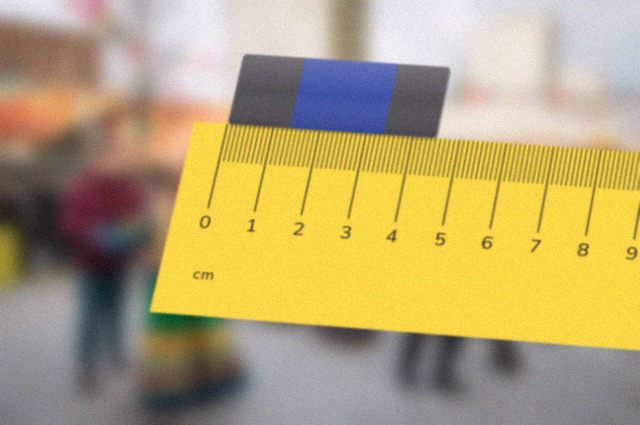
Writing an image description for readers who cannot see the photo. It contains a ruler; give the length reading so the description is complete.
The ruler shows 4.5 cm
